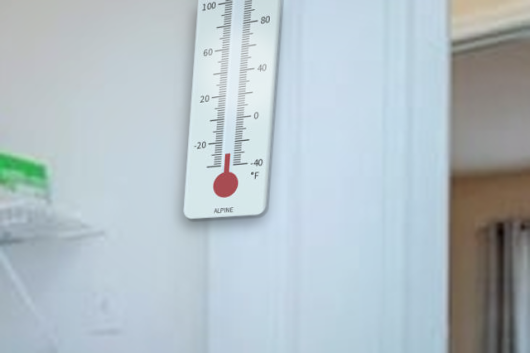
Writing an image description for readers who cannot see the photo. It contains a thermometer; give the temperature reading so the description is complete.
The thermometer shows -30 °F
